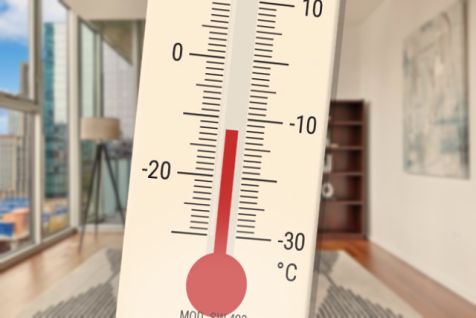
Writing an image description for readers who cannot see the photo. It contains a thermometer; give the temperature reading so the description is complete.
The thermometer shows -12 °C
